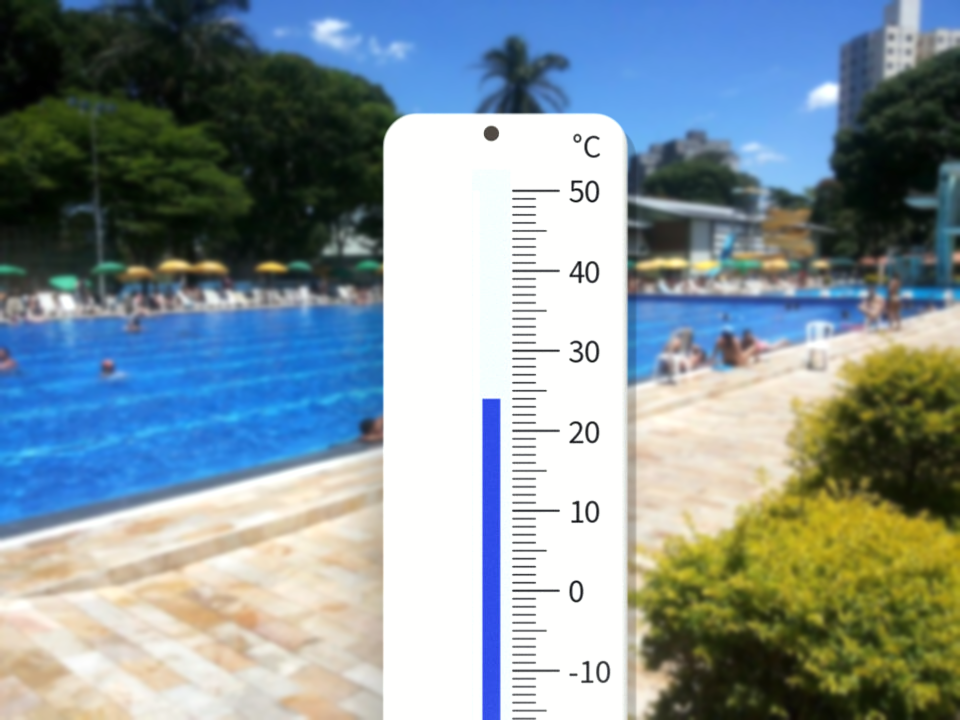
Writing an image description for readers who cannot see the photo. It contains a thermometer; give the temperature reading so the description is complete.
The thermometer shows 24 °C
